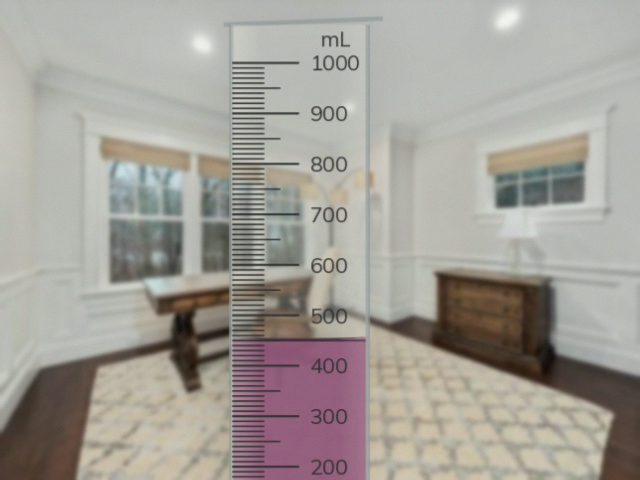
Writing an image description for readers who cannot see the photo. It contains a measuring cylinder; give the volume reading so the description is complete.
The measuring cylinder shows 450 mL
